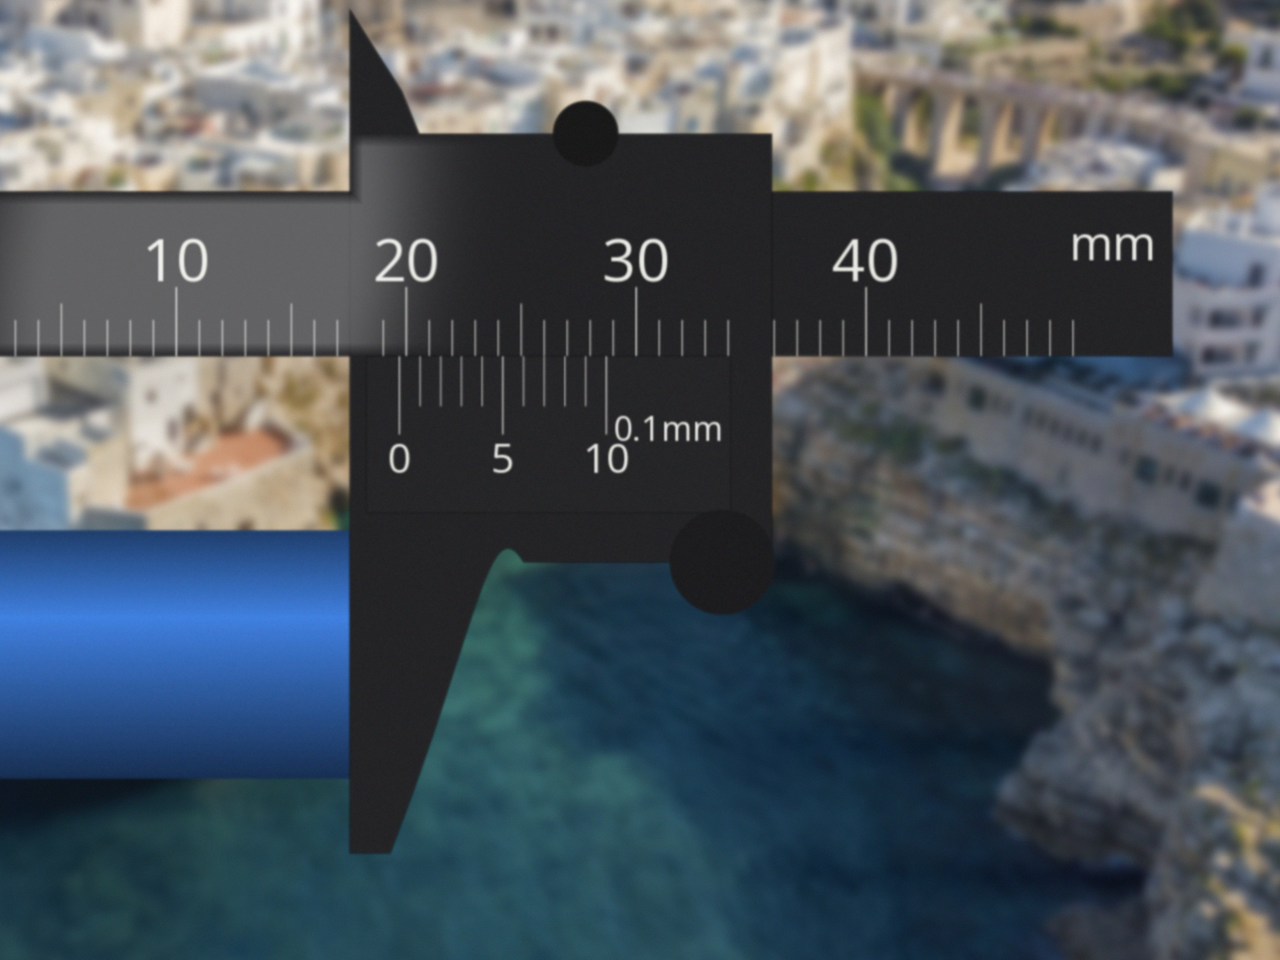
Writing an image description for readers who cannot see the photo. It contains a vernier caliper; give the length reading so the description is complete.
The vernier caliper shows 19.7 mm
